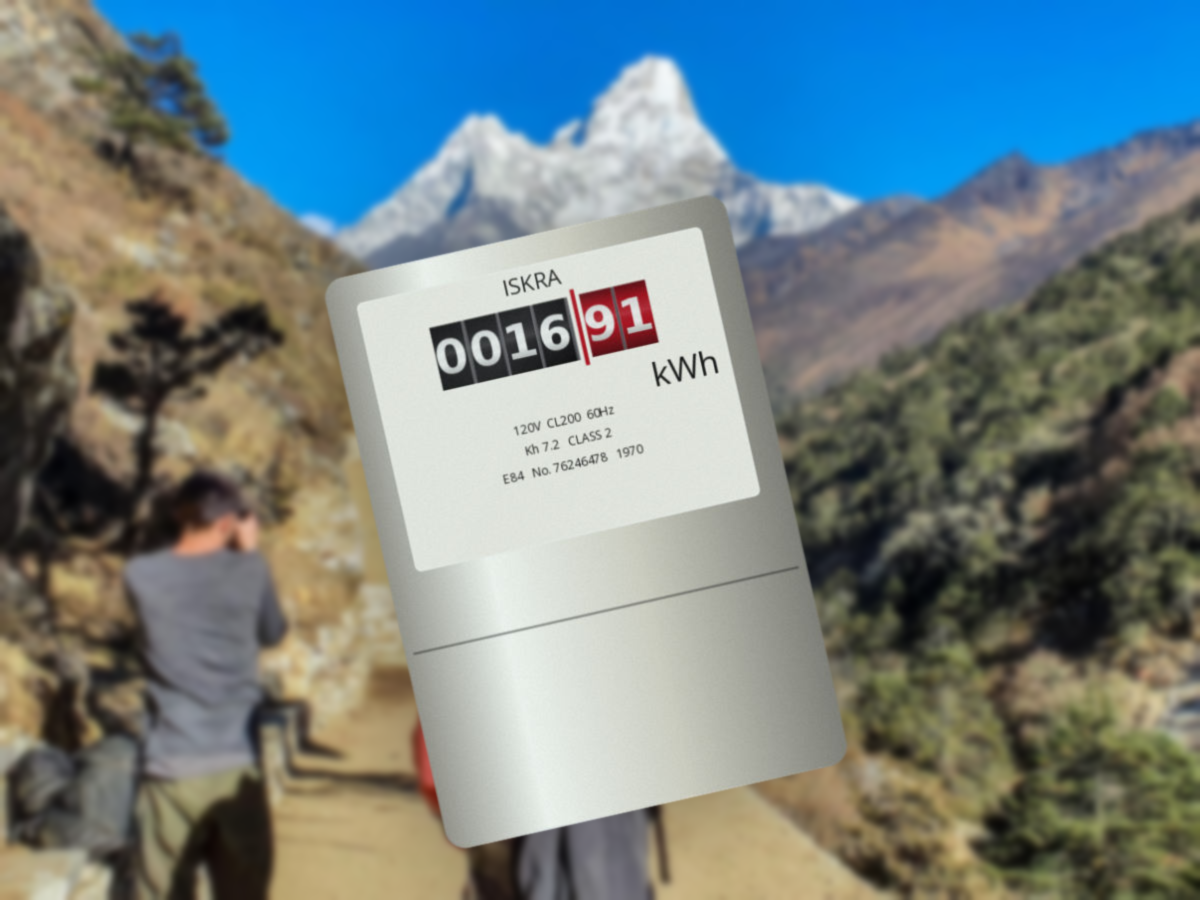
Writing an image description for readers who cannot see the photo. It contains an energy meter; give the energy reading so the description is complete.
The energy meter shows 16.91 kWh
